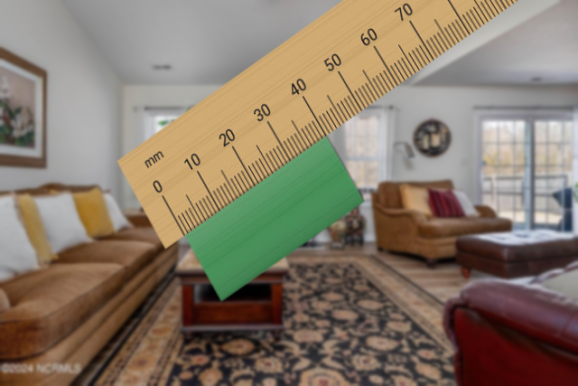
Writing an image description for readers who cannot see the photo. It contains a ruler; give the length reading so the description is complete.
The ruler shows 40 mm
